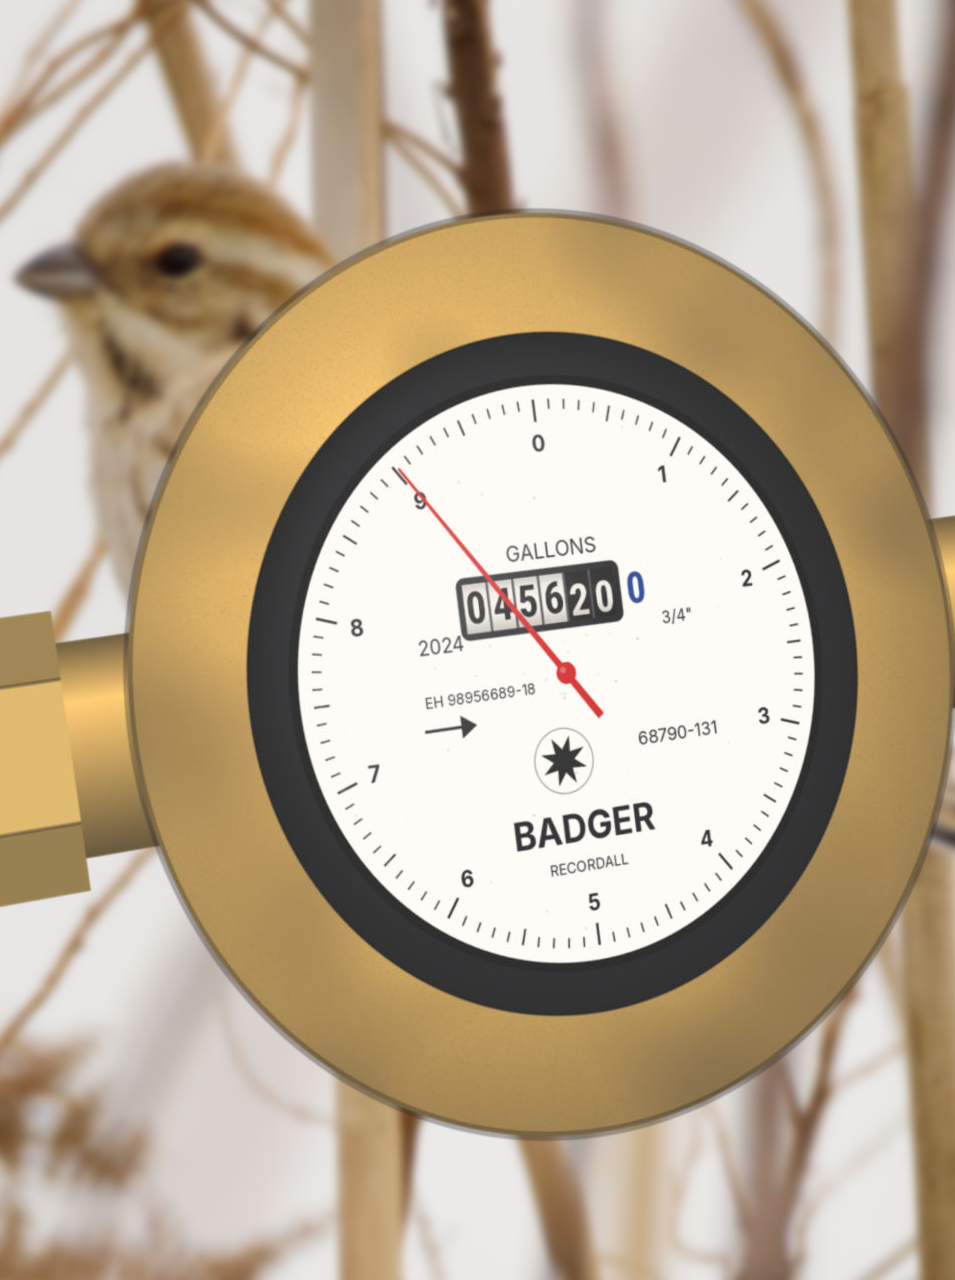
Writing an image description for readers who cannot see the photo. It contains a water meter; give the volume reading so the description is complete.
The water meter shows 456199.0 gal
